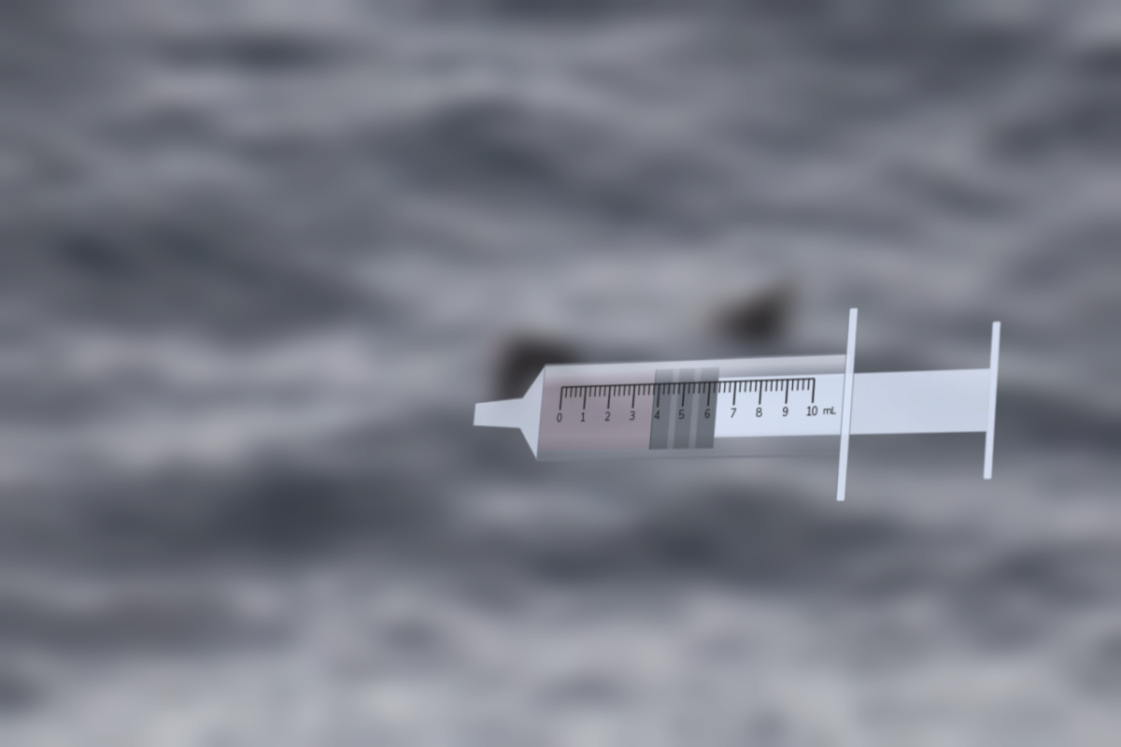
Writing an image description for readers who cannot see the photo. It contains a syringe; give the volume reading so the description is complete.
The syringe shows 3.8 mL
